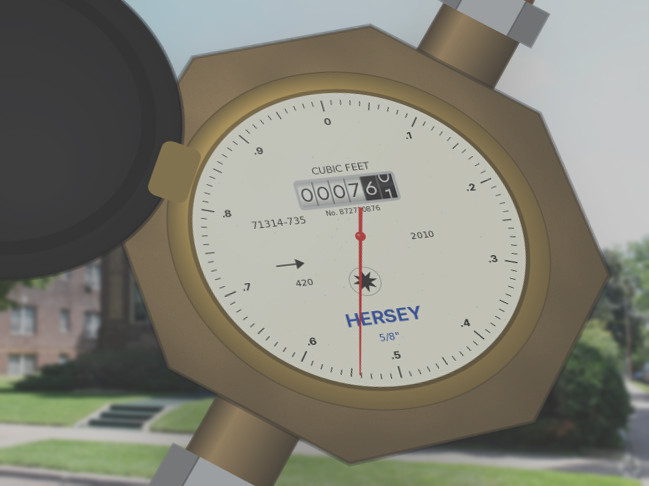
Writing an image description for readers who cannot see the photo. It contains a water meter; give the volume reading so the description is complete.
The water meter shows 760.54 ft³
